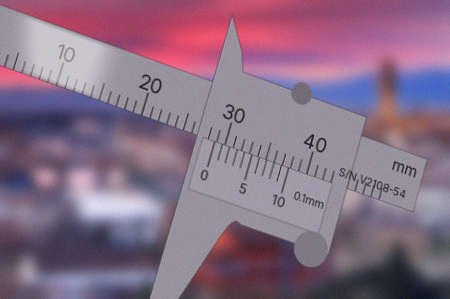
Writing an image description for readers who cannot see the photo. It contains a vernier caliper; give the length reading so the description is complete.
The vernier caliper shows 28.8 mm
